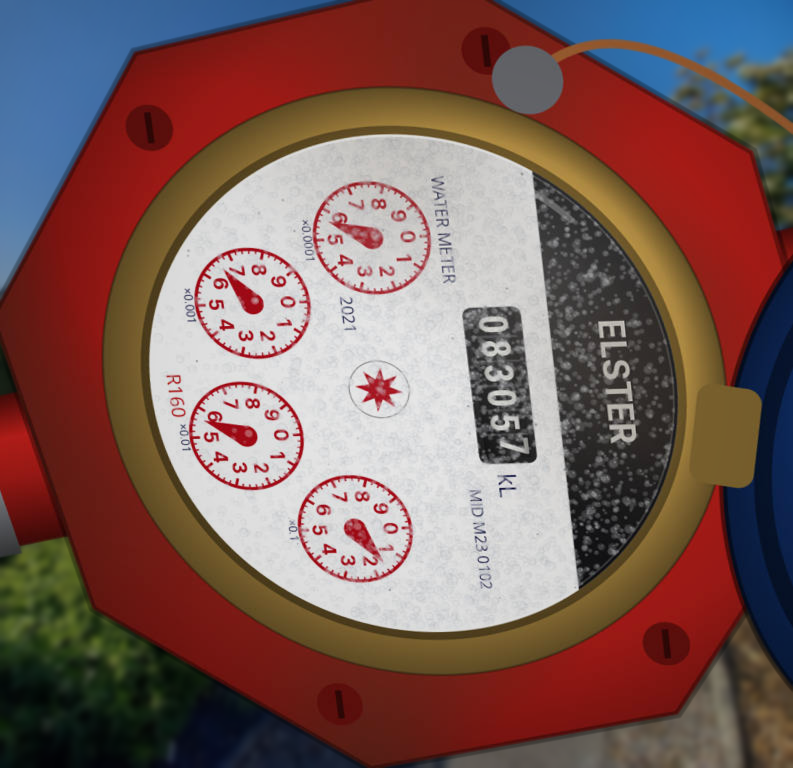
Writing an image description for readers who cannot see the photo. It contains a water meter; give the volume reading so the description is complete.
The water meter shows 83057.1565 kL
